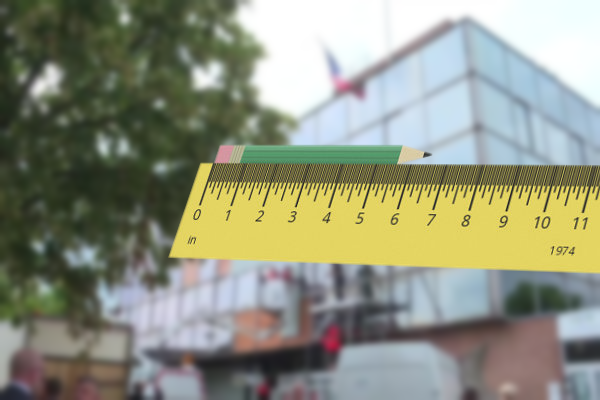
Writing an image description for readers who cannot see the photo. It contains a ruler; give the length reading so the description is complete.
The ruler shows 6.5 in
